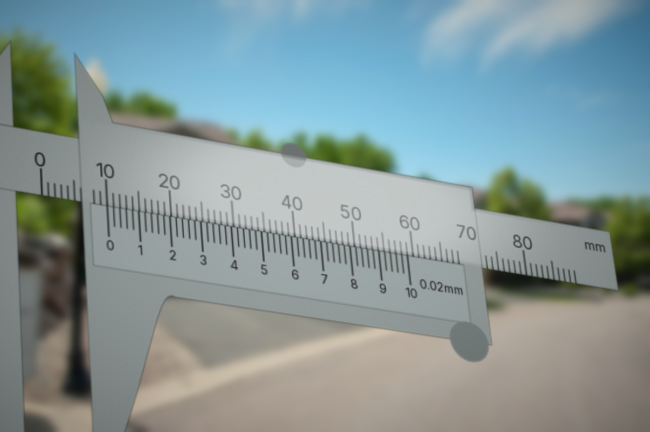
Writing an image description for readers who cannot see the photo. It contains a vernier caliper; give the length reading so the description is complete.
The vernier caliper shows 10.0 mm
